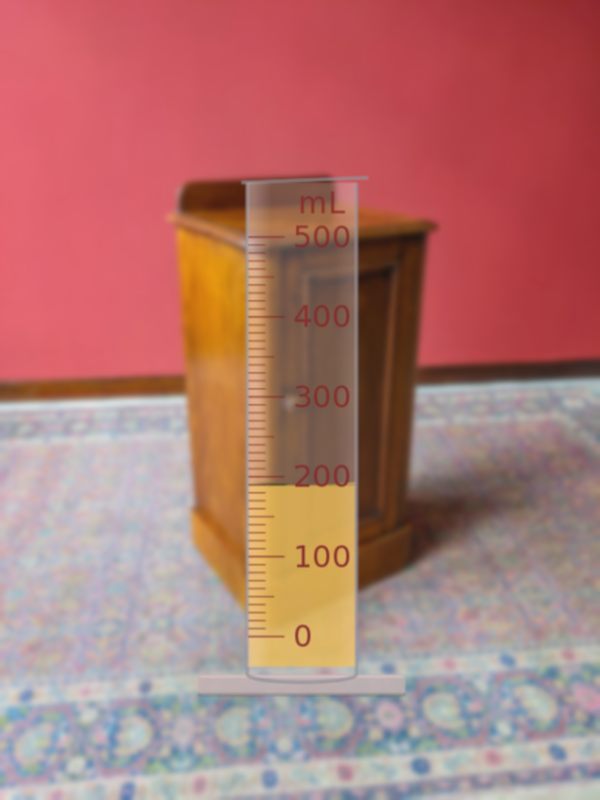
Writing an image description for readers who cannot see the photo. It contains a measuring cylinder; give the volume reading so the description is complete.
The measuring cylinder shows 190 mL
